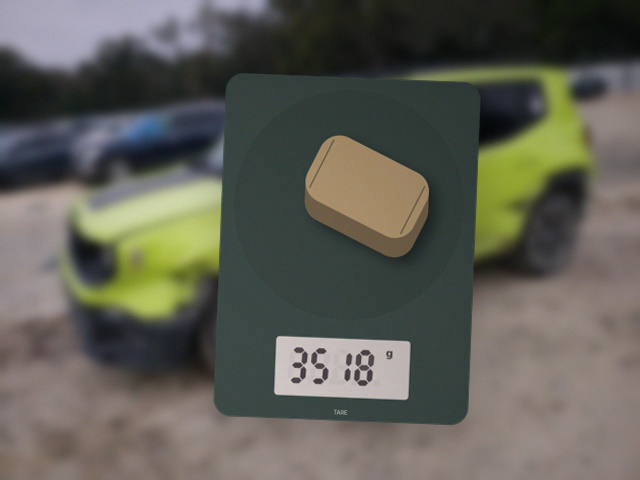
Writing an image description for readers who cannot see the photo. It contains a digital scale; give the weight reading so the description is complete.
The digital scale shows 3518 g
